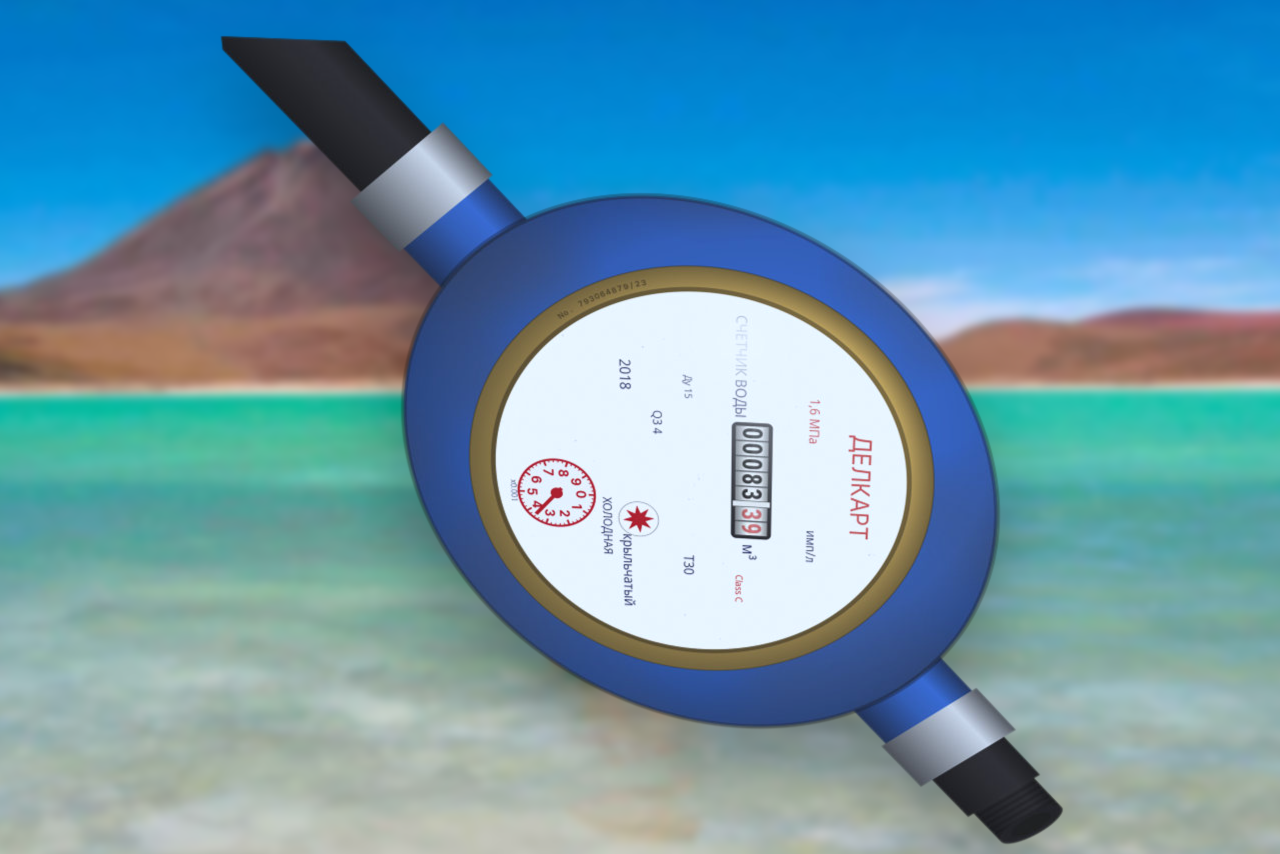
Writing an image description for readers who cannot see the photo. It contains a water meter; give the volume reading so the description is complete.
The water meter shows 83.393 m³
